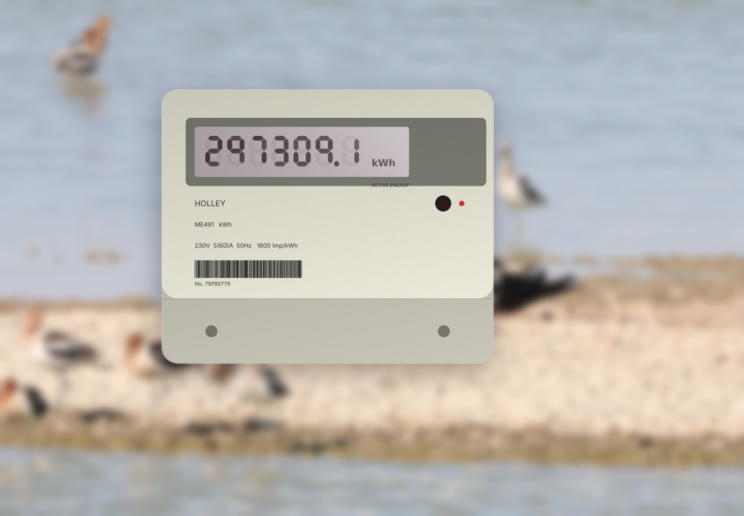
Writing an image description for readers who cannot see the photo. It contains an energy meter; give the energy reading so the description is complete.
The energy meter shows 297309.1 kWh
